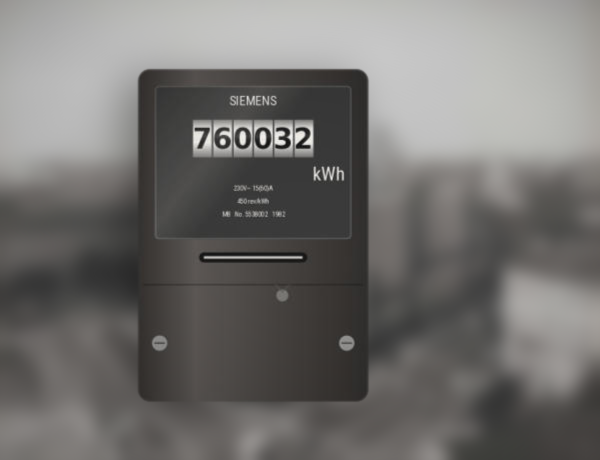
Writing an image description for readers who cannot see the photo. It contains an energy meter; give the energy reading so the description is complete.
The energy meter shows 760032 kWh
